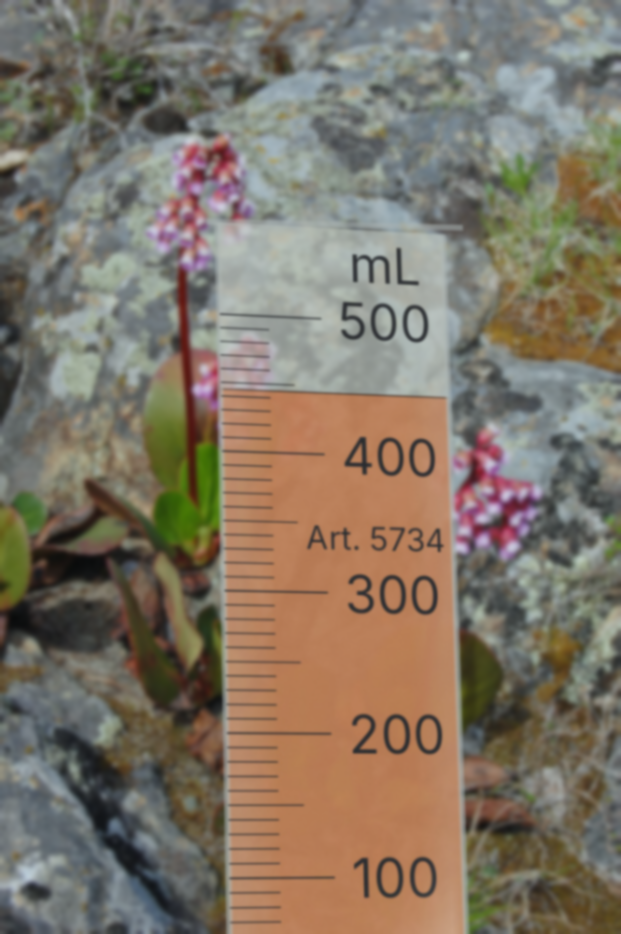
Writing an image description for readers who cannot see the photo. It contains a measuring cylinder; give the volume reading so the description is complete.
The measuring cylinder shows 445 mL
